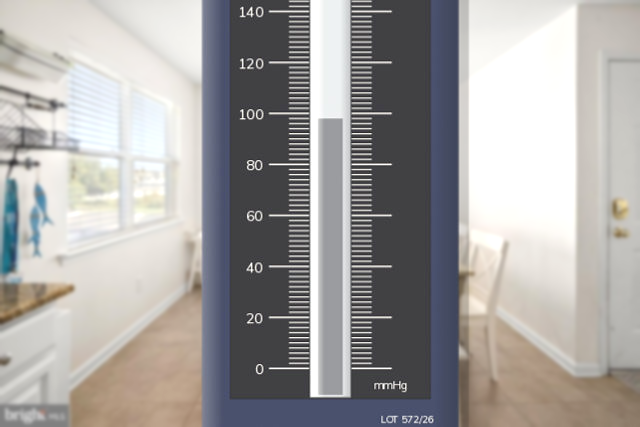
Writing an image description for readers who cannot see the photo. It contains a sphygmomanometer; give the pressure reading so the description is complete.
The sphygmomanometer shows 98 mmHg
